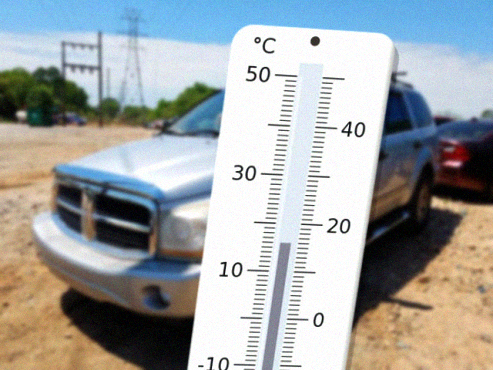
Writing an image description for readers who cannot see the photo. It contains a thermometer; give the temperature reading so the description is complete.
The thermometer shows 16 °C
